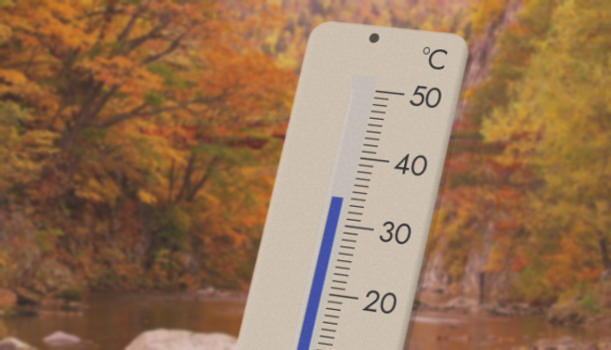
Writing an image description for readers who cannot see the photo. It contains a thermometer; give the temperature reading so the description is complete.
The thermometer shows 34 °C
